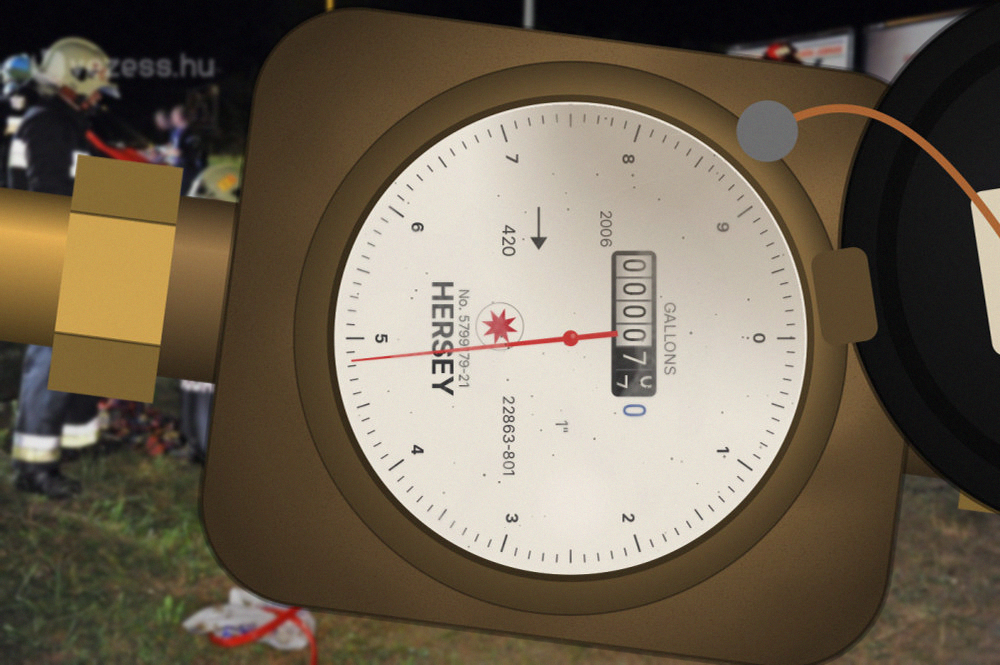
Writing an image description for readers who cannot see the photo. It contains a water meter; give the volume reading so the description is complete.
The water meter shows 764.8 gal
